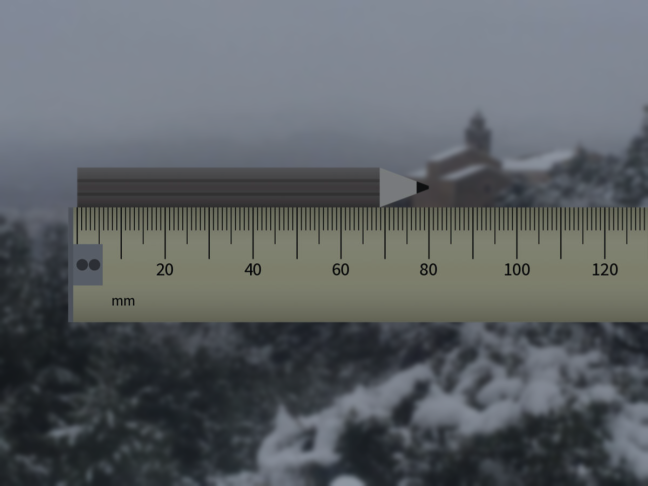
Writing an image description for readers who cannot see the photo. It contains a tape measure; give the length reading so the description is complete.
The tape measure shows 80 mm
